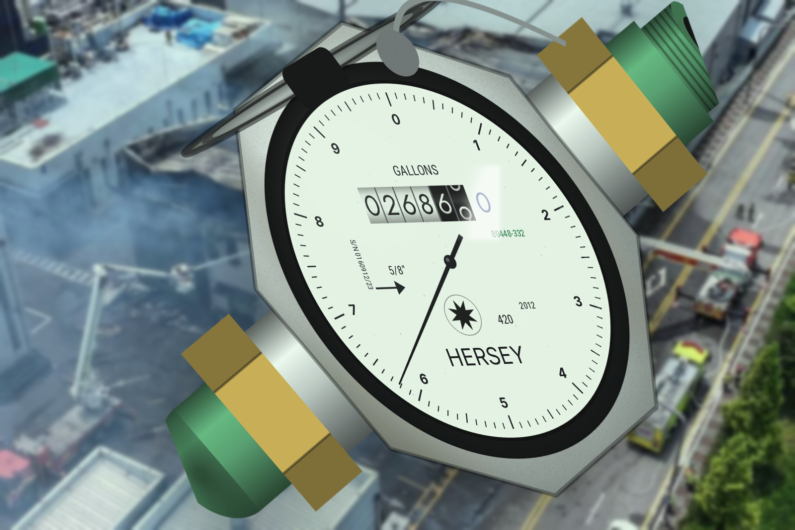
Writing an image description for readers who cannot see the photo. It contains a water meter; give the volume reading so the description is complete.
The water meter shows 268686.2 gal
